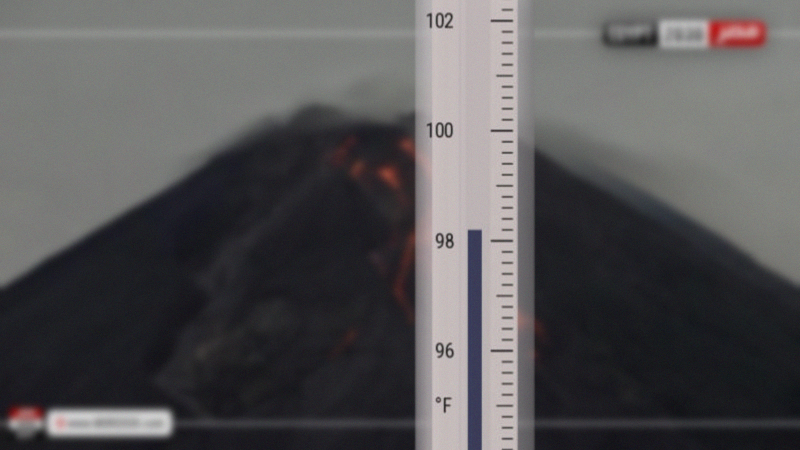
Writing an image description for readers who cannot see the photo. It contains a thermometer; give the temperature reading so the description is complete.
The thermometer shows 98.2 °F
